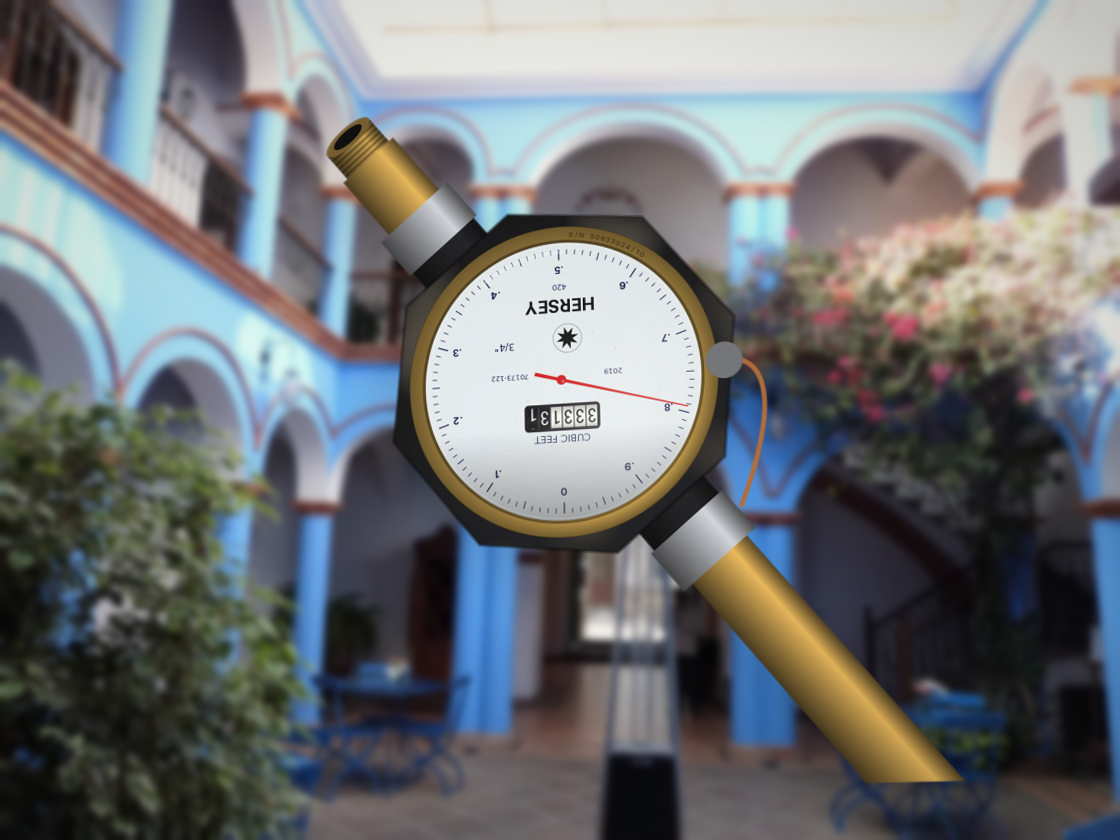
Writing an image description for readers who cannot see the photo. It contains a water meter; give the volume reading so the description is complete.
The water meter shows 333130.79 ft³
